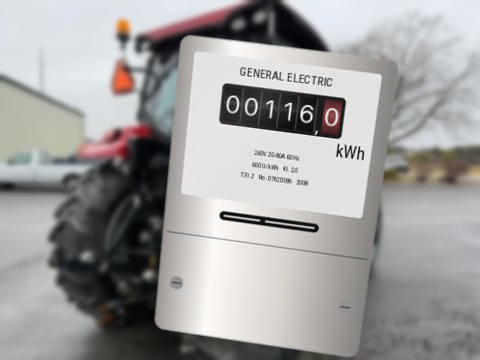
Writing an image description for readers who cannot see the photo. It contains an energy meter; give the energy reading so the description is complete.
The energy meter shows 116.0 kWh
